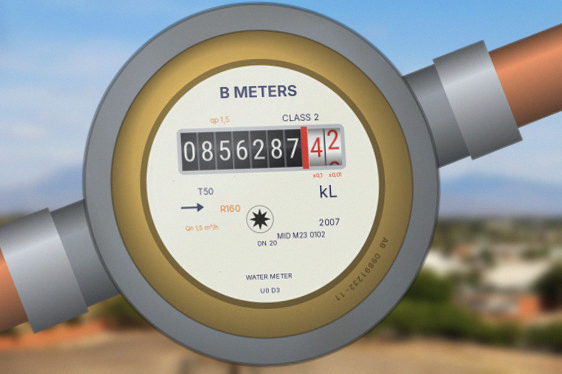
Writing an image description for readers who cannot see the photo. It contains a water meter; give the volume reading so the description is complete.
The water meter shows 856287.42 kL
